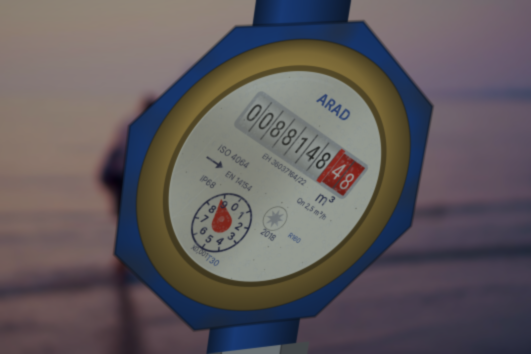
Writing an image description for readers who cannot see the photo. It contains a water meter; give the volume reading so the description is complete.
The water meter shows 88148.478 m³
